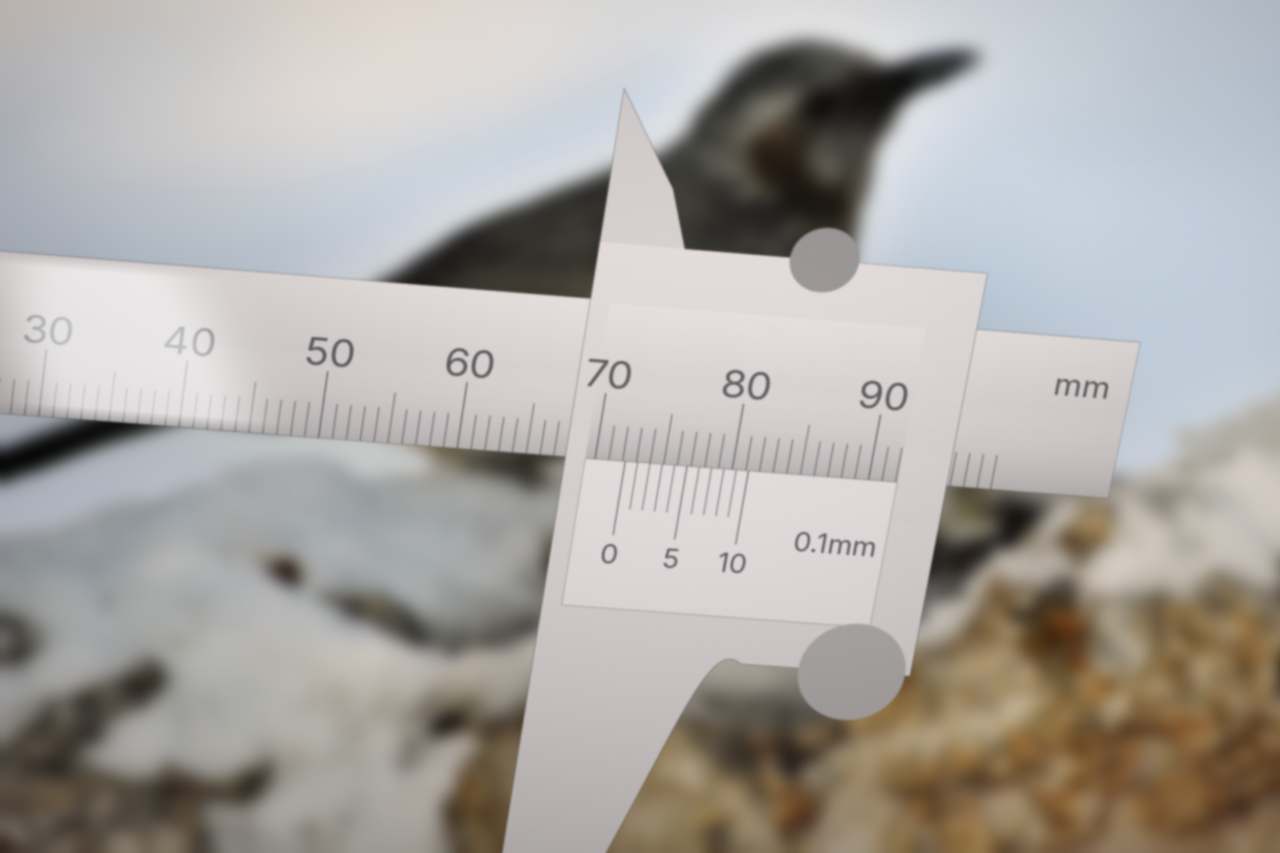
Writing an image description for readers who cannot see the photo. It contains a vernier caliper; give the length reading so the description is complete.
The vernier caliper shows 72.2 mm
